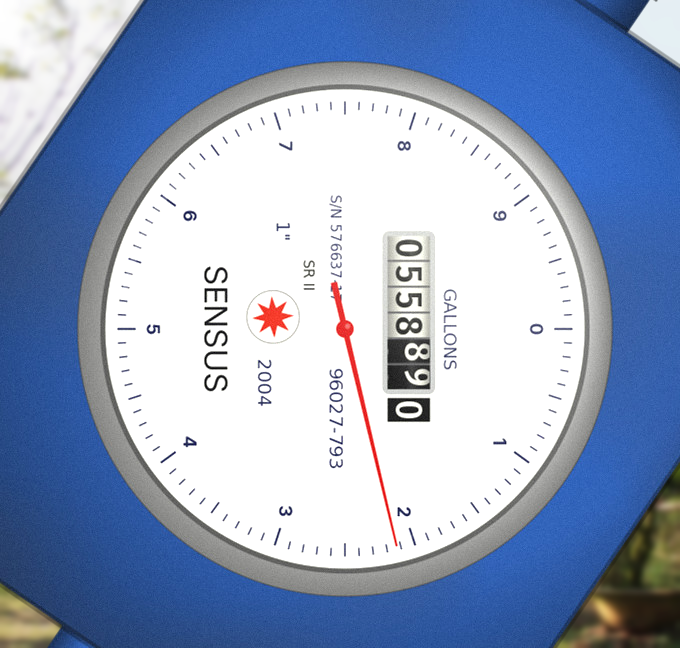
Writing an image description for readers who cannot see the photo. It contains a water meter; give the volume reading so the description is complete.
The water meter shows 558892.1 gal
